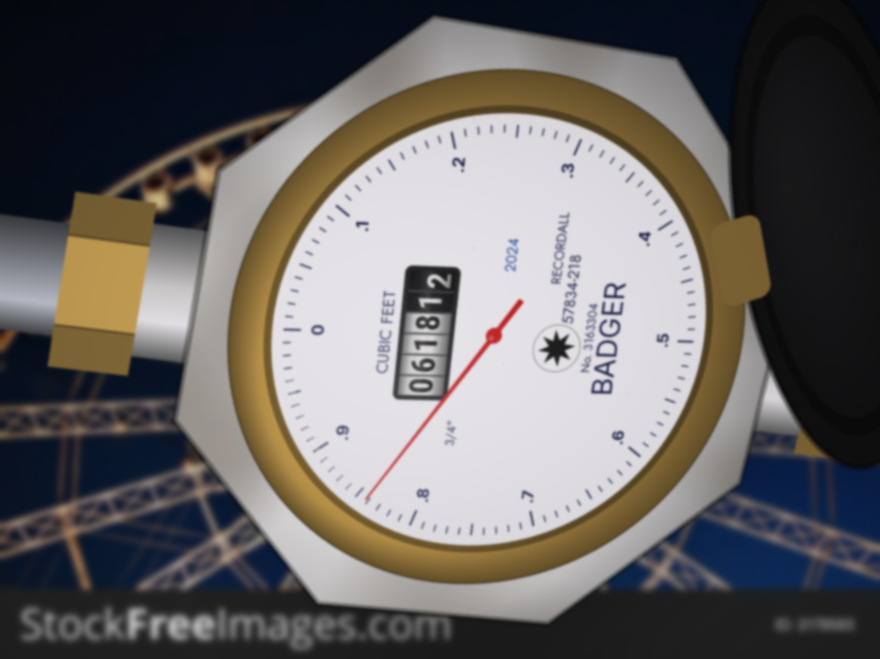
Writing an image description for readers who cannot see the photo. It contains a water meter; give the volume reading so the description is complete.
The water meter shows 61811.84 ft³
